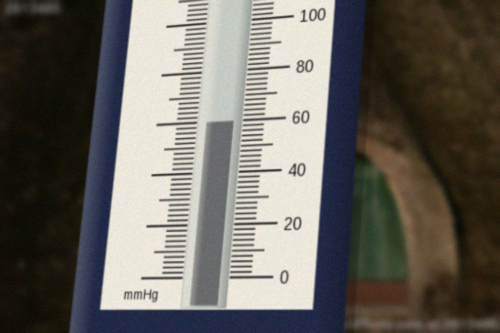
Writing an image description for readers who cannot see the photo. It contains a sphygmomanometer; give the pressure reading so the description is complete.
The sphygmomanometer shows 60 mmHg
